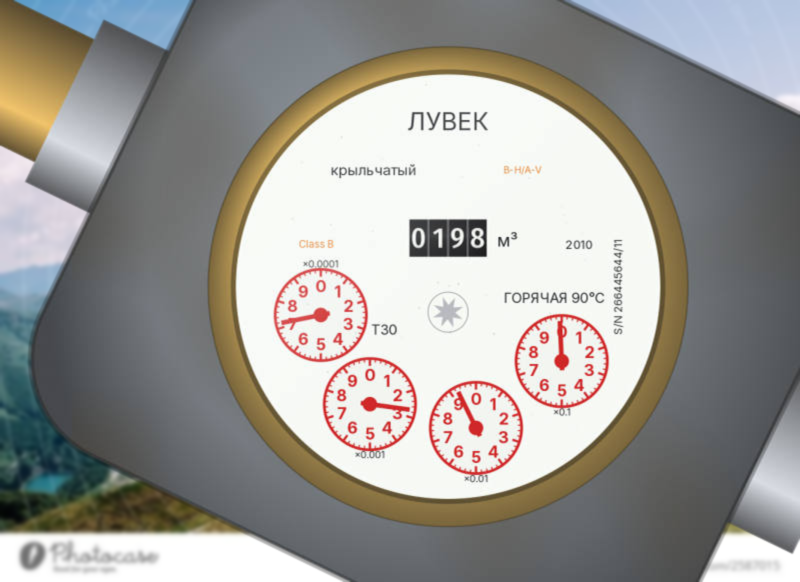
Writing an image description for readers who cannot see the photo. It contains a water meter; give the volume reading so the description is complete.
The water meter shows 197.9927 m³
